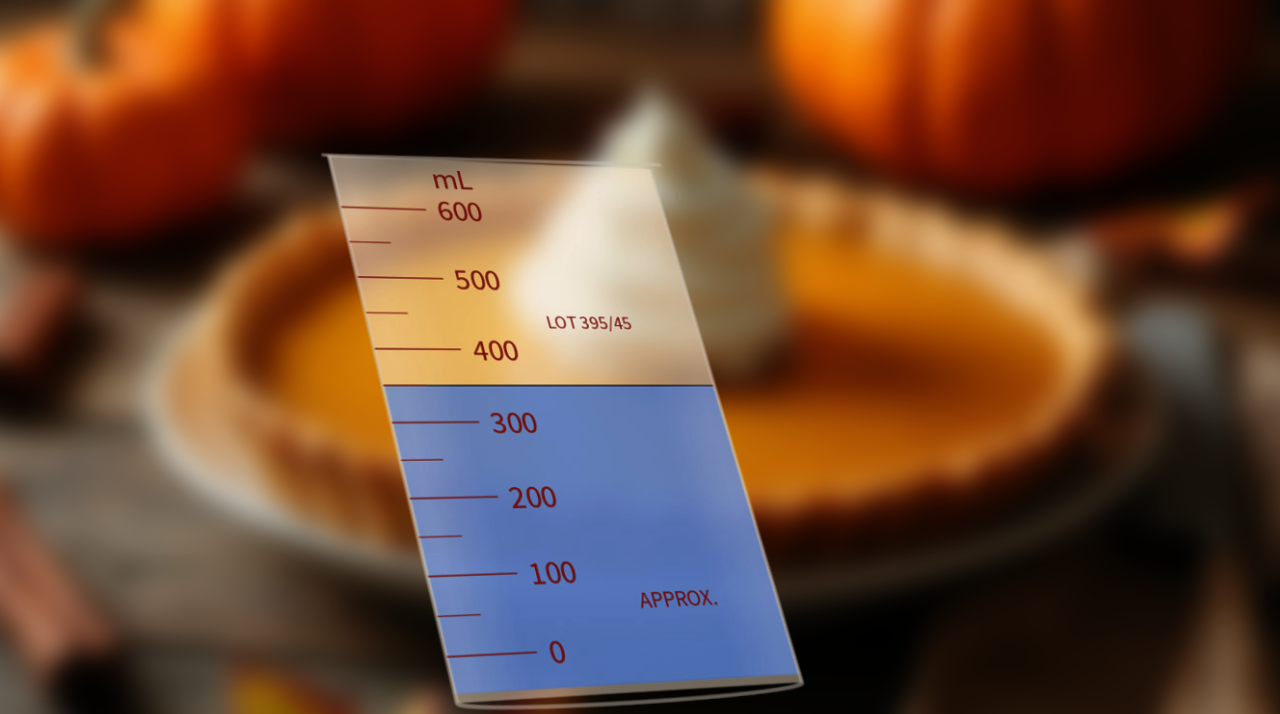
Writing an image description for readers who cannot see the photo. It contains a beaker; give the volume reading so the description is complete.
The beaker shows 350 mL
